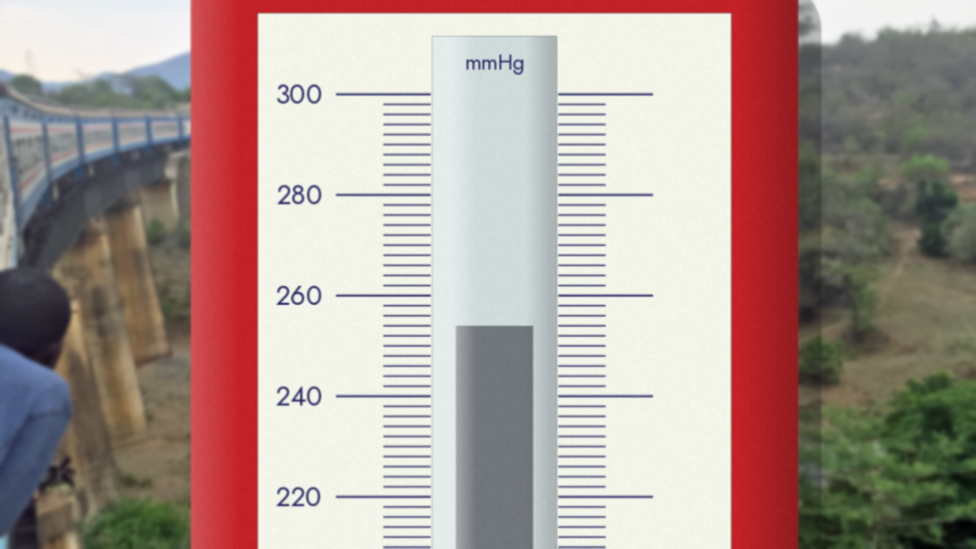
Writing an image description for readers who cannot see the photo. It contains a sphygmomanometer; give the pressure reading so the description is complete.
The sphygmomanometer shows 254 mmHg
